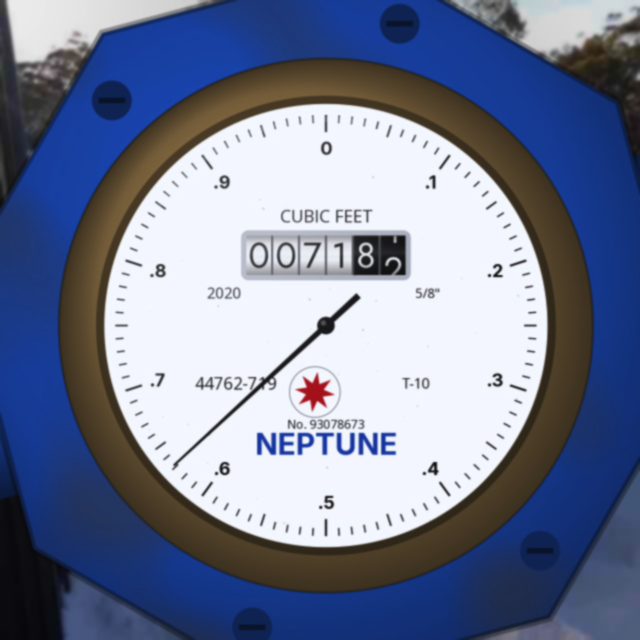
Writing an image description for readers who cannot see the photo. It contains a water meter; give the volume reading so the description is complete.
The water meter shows 7181.63 ft³
